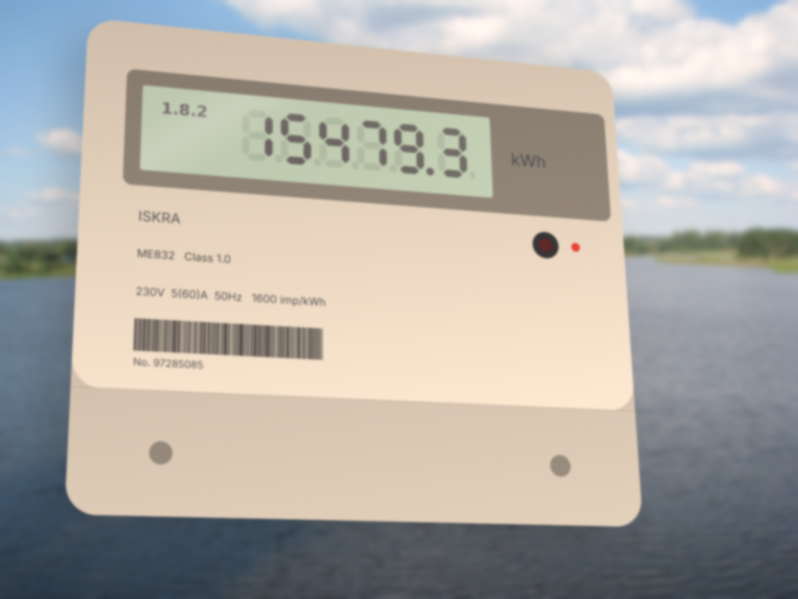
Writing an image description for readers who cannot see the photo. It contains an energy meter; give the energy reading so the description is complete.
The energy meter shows 15479.3 kWh
